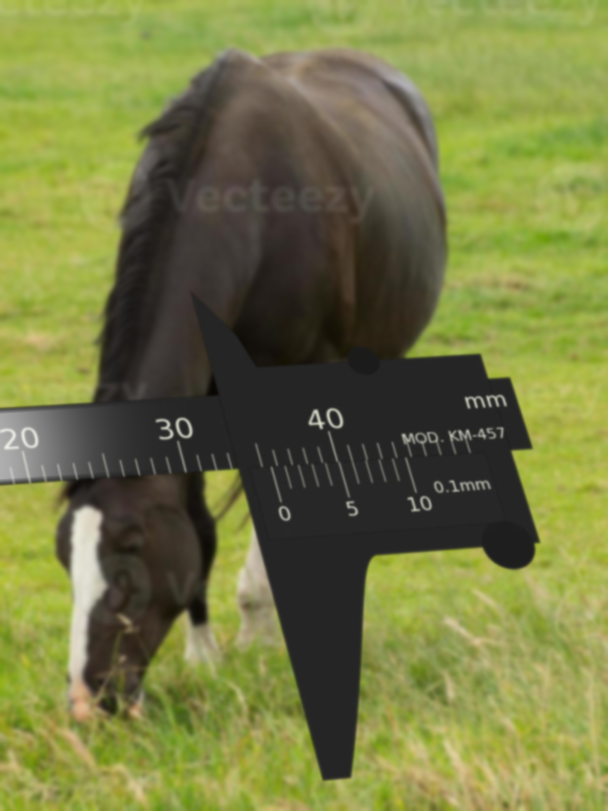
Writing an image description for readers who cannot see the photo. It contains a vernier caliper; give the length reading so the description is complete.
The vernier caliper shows 35.6 mm
